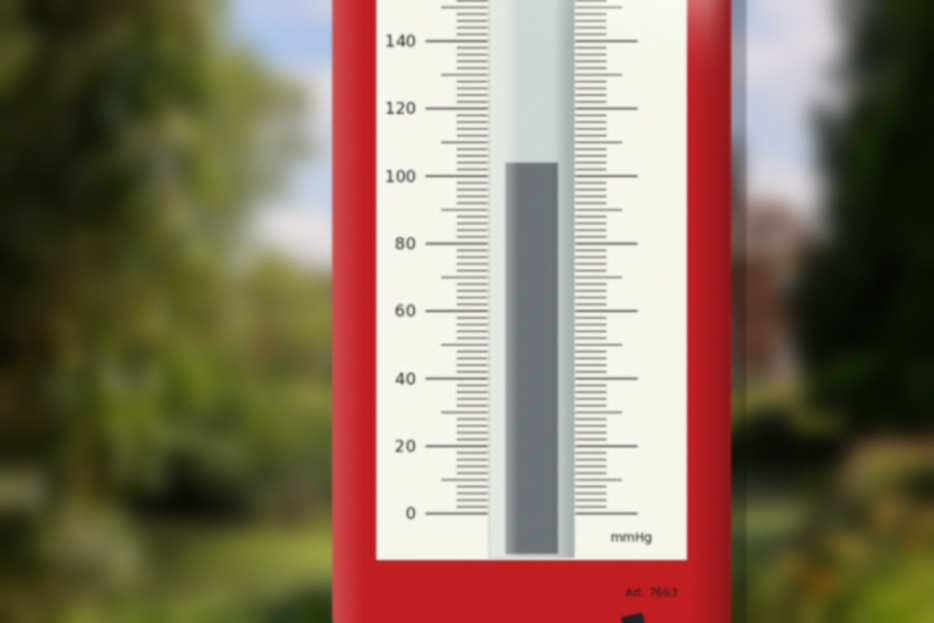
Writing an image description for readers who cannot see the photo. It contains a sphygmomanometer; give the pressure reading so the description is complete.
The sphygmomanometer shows 104 mmHg
